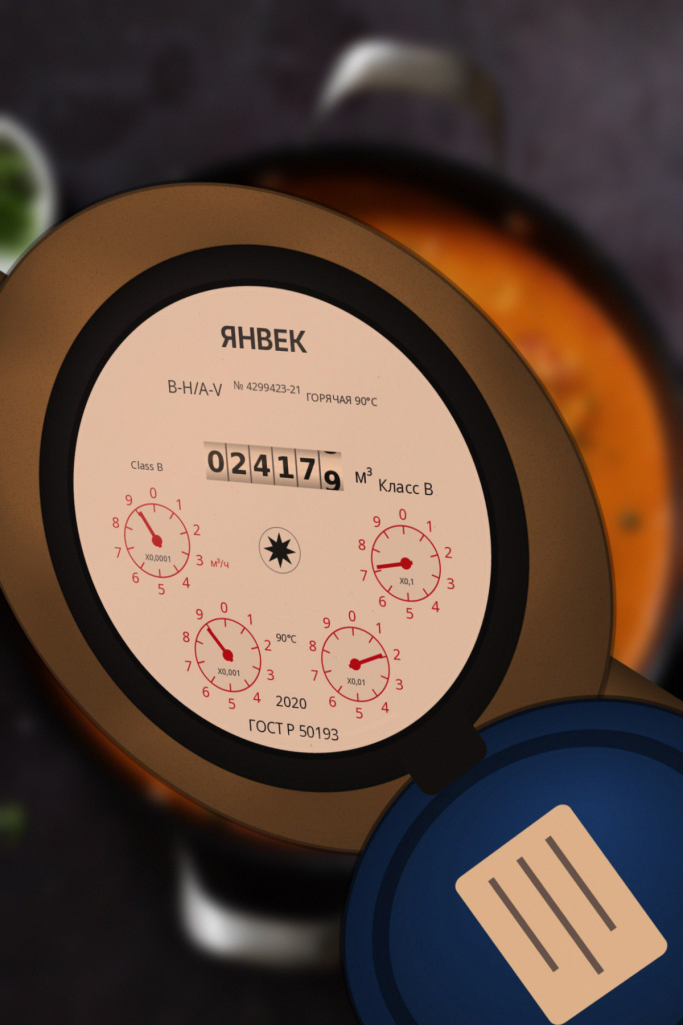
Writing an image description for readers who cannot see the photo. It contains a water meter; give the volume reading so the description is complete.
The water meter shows 24178.7189 m³
